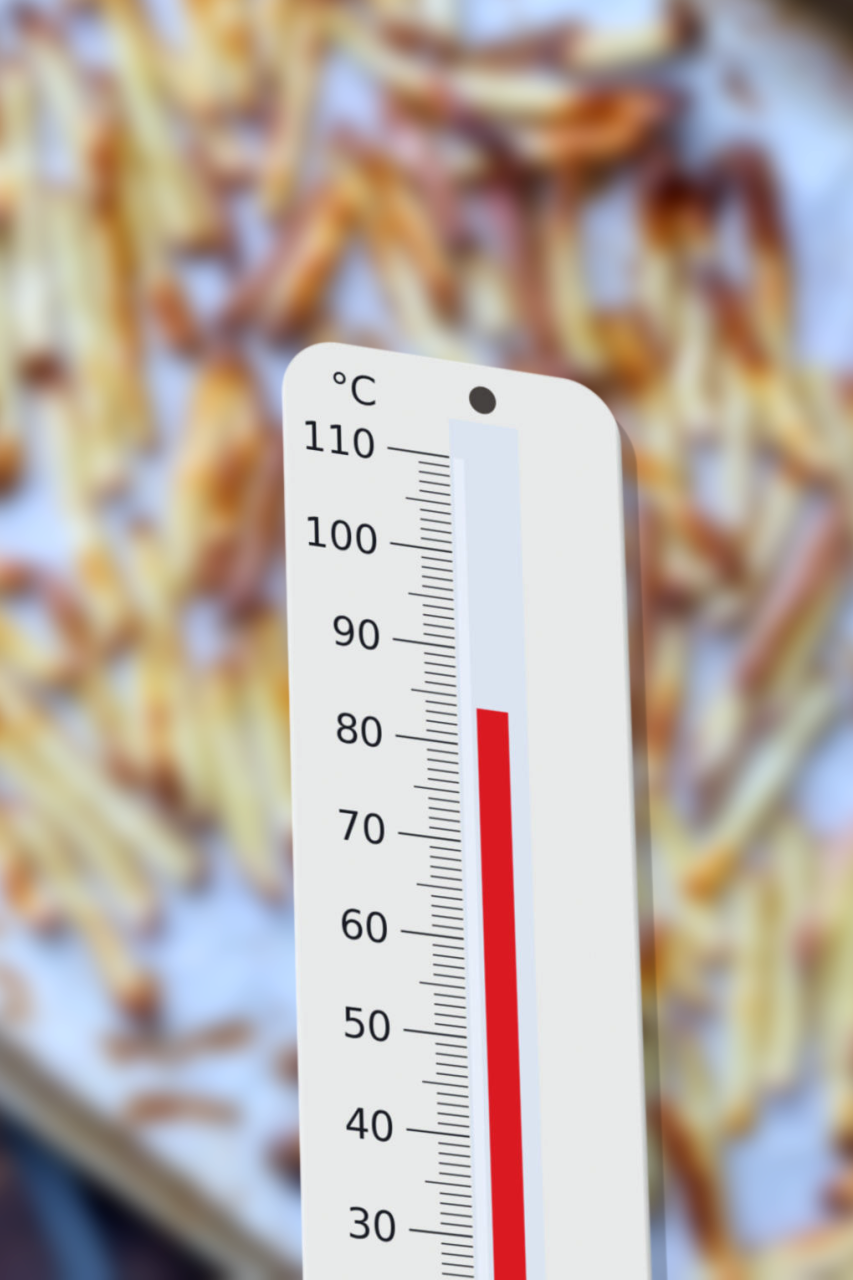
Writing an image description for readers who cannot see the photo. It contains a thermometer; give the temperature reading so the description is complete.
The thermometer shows 84 °C
